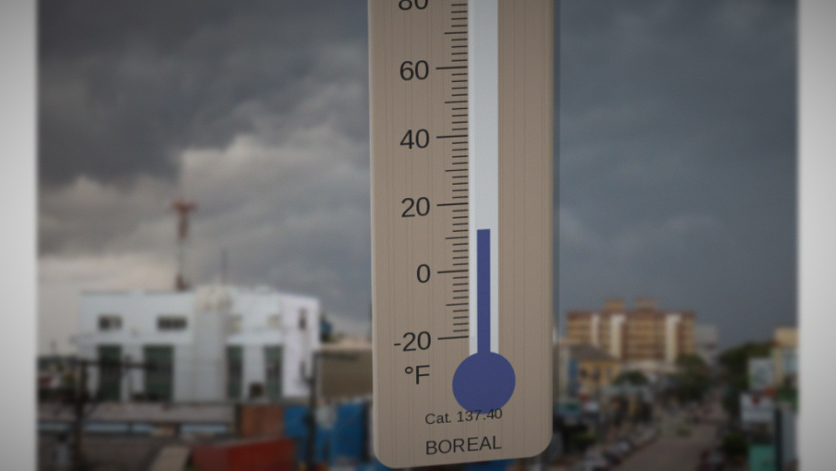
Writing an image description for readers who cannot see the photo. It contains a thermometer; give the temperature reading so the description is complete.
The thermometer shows 12 °F
